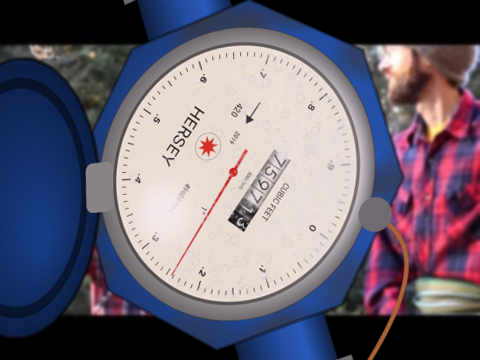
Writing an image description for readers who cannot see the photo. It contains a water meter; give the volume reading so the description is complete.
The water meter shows 759713.24 ft³
